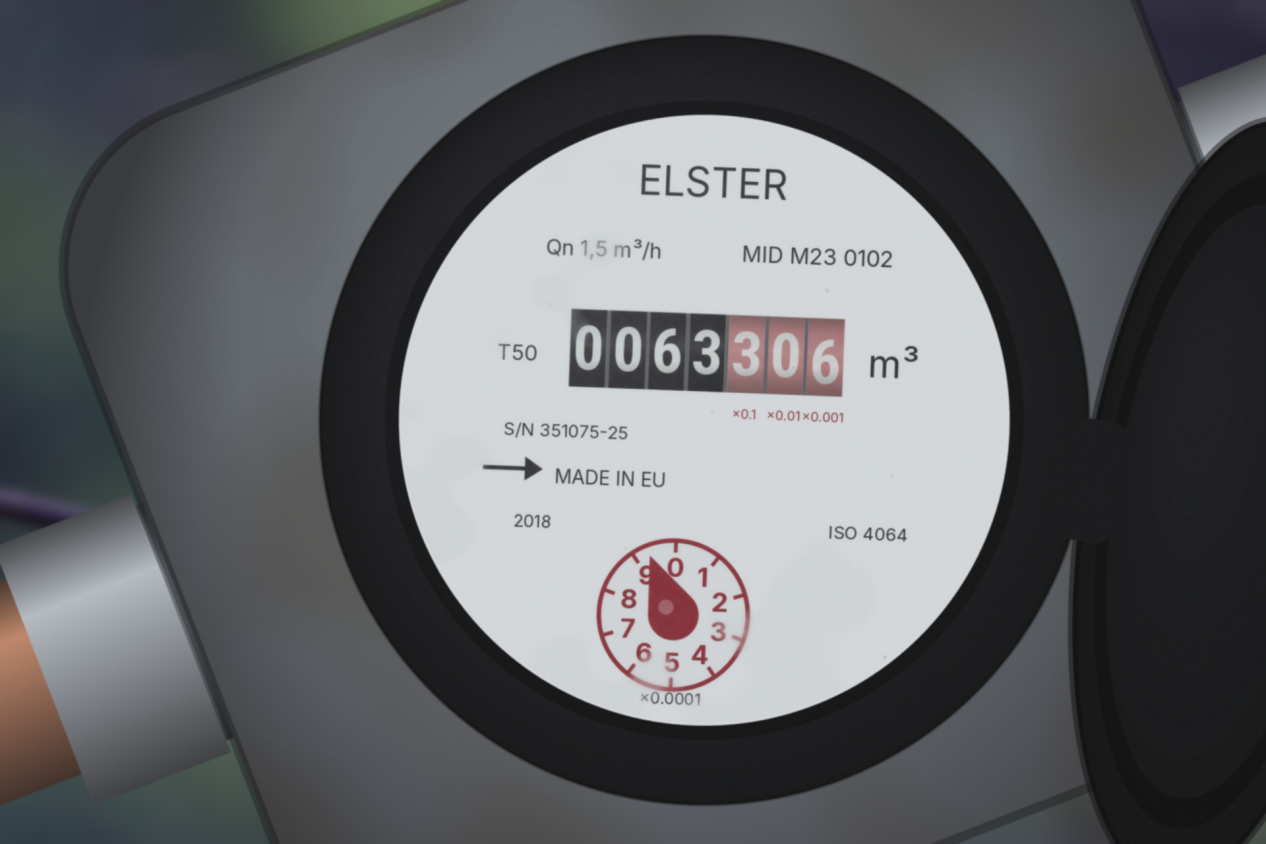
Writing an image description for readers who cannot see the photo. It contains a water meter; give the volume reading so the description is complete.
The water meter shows 63.3059 m³
